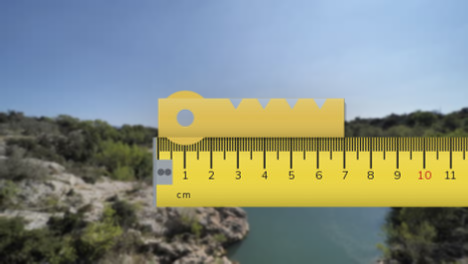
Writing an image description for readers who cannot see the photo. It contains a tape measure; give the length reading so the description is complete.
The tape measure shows 7 cm
